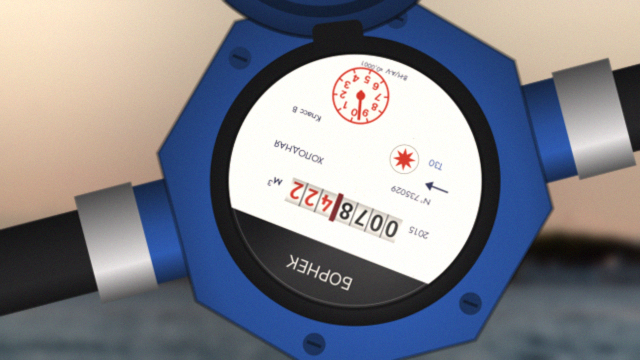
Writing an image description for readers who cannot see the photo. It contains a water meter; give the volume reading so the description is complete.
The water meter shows 78.4219 m³
